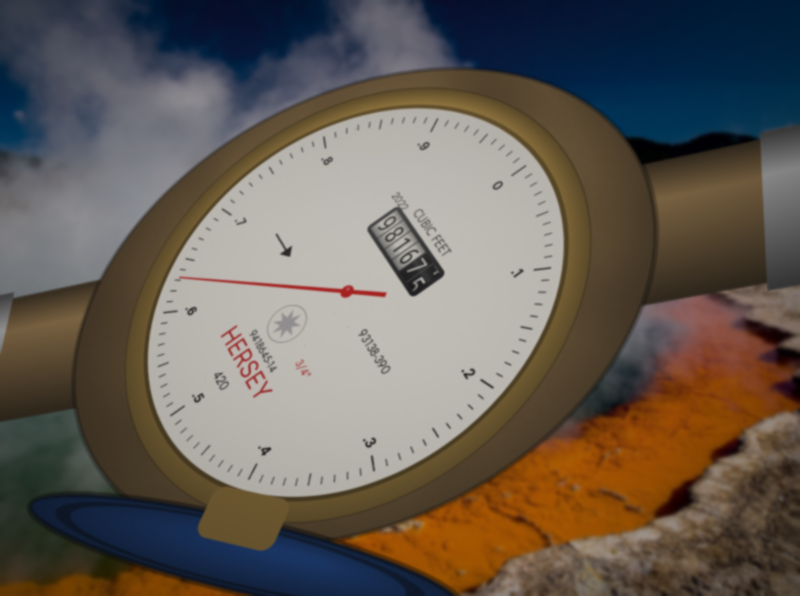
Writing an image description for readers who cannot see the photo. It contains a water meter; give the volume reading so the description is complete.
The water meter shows 981674.63 ft³
